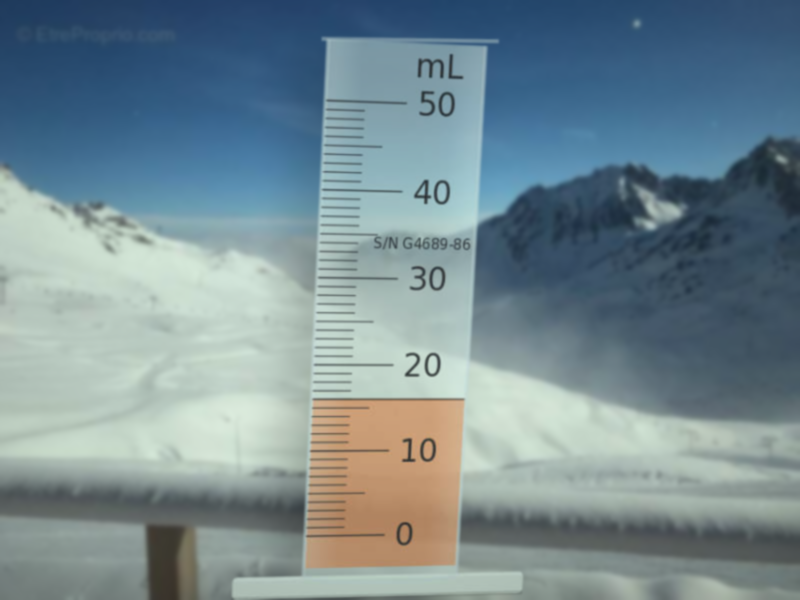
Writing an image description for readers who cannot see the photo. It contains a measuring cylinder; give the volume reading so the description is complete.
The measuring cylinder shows 16 mL
